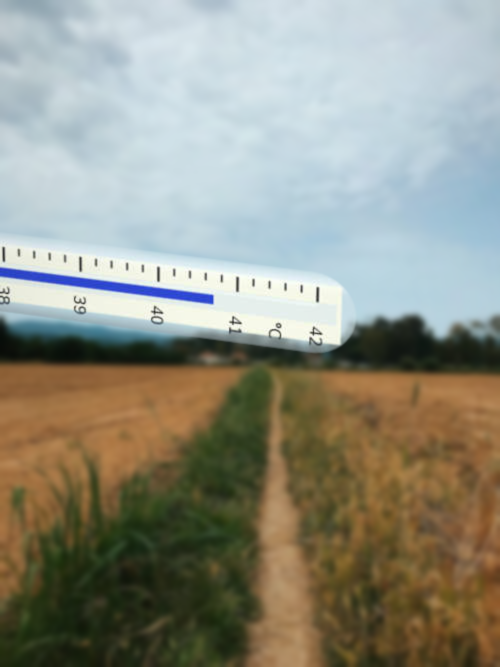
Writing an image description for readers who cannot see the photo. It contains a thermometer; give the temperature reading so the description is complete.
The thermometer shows 40.7 °C
